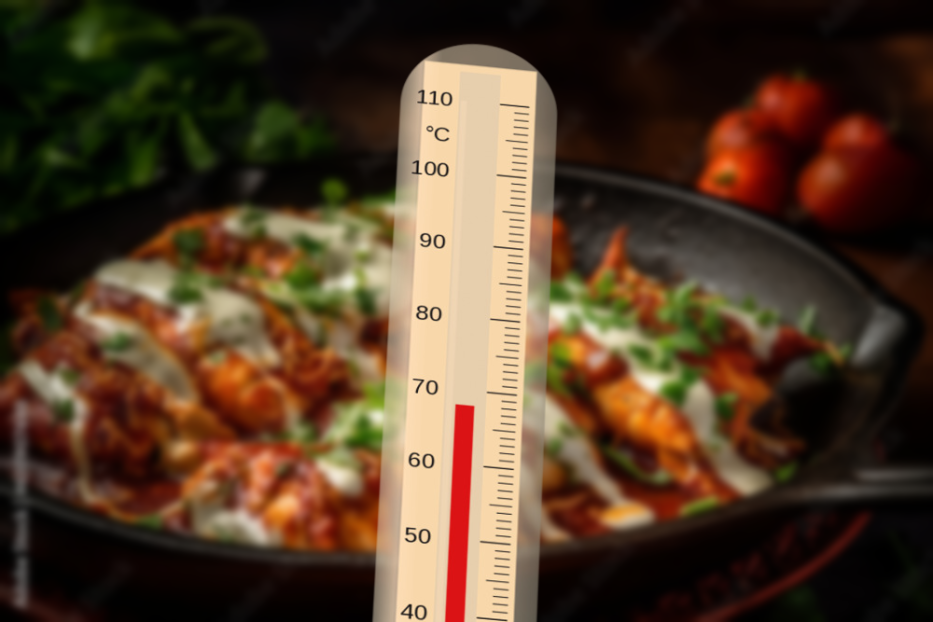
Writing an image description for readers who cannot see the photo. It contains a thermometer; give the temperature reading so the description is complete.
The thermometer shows 68 °C
